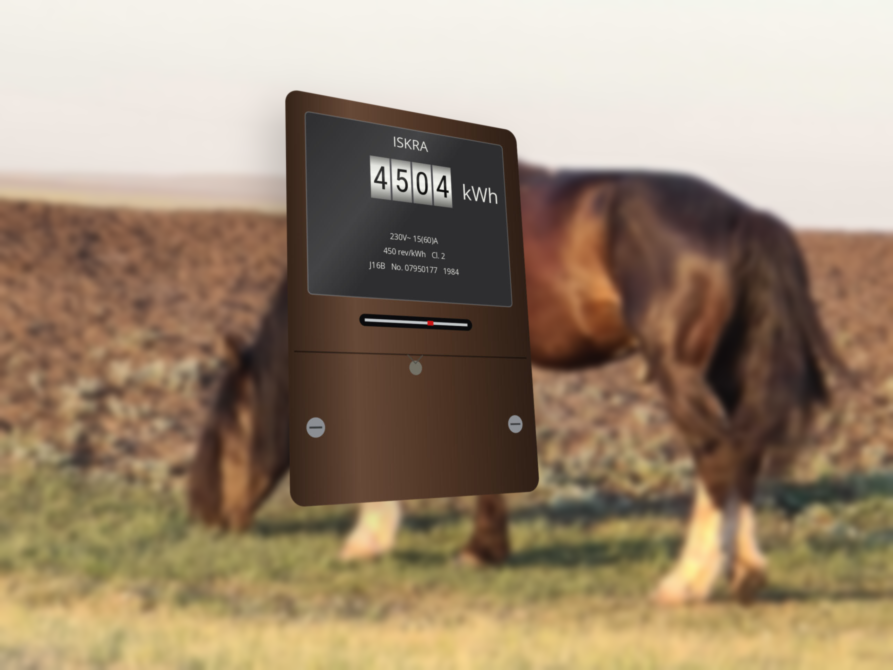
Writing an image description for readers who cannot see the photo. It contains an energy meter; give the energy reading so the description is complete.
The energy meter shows 4504 kWh
